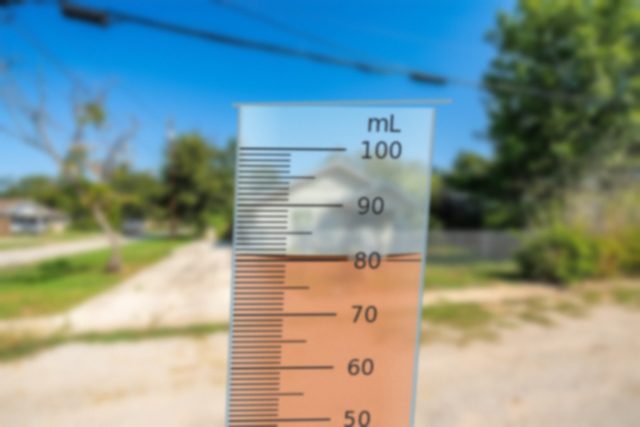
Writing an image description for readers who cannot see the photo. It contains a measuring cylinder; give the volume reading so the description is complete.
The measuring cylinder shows 80 mL
